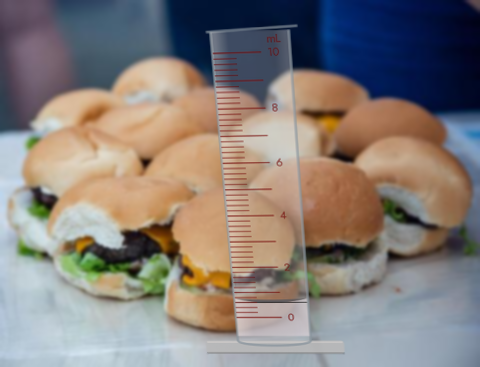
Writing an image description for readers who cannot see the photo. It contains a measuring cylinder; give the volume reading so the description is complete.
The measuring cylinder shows 0.6 mL
